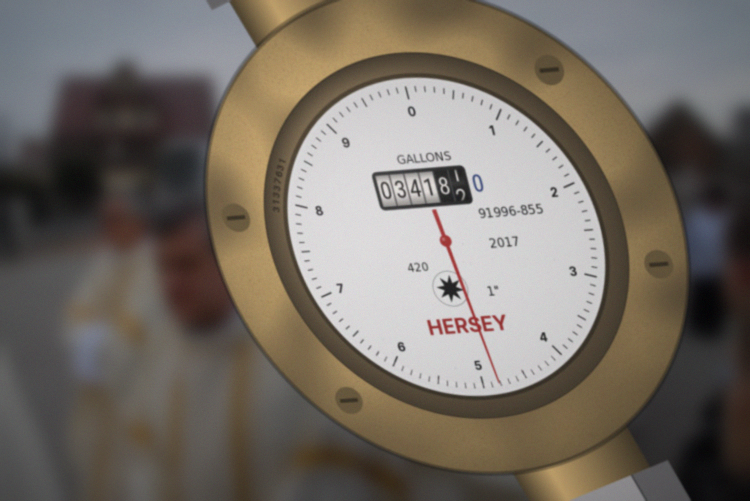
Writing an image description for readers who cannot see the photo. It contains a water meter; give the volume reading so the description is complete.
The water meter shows 341814.8 gal
